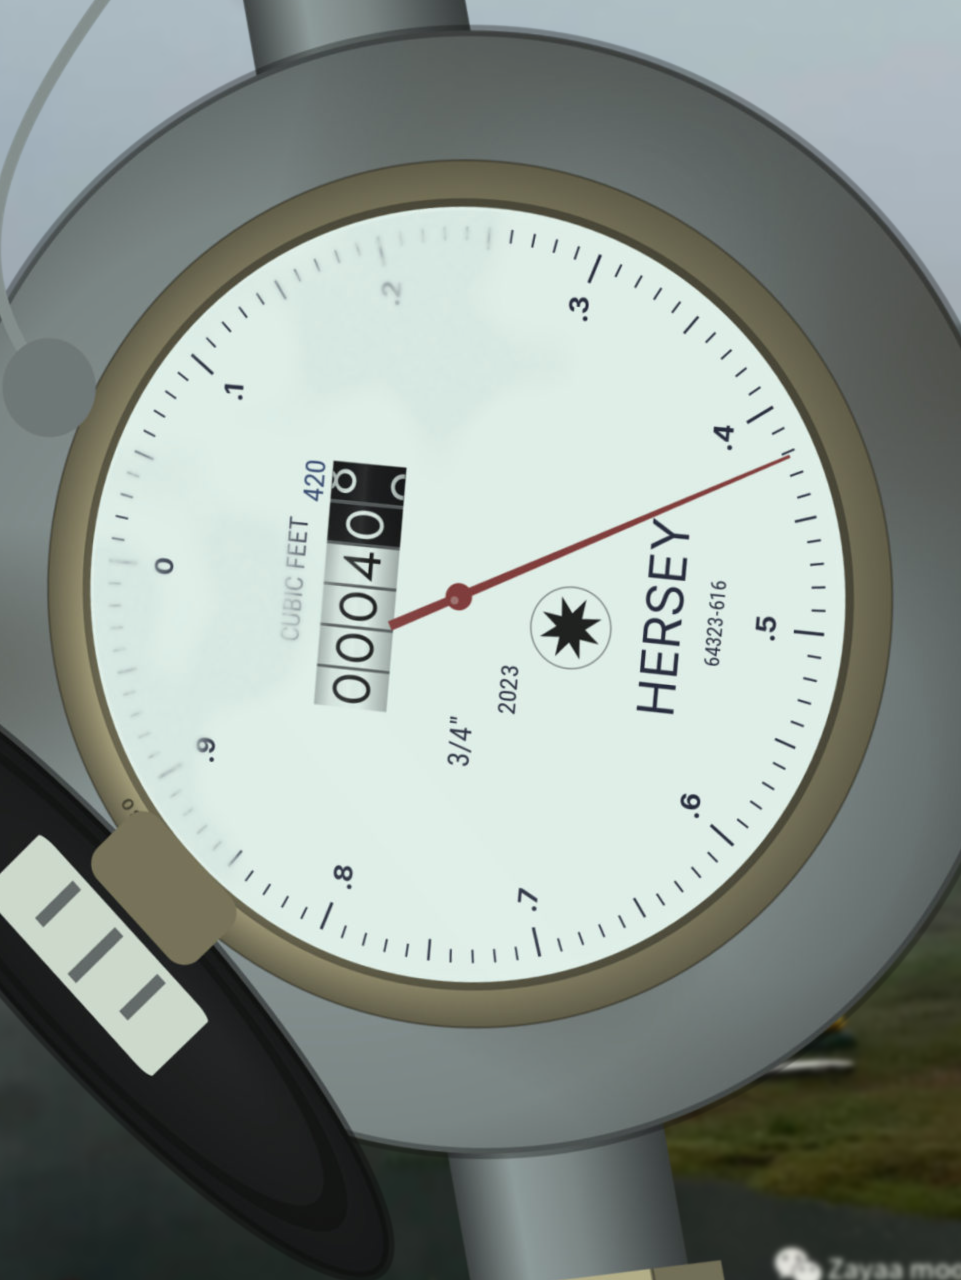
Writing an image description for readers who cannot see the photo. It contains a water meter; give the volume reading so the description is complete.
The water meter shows 408.42 ft³
